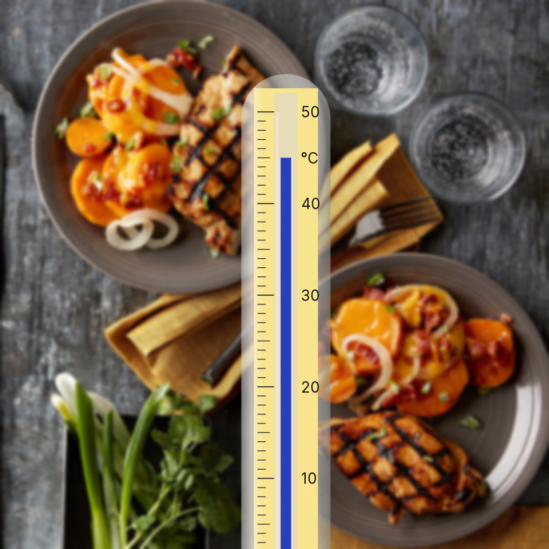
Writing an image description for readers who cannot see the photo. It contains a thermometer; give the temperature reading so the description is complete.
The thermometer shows 45 °C
